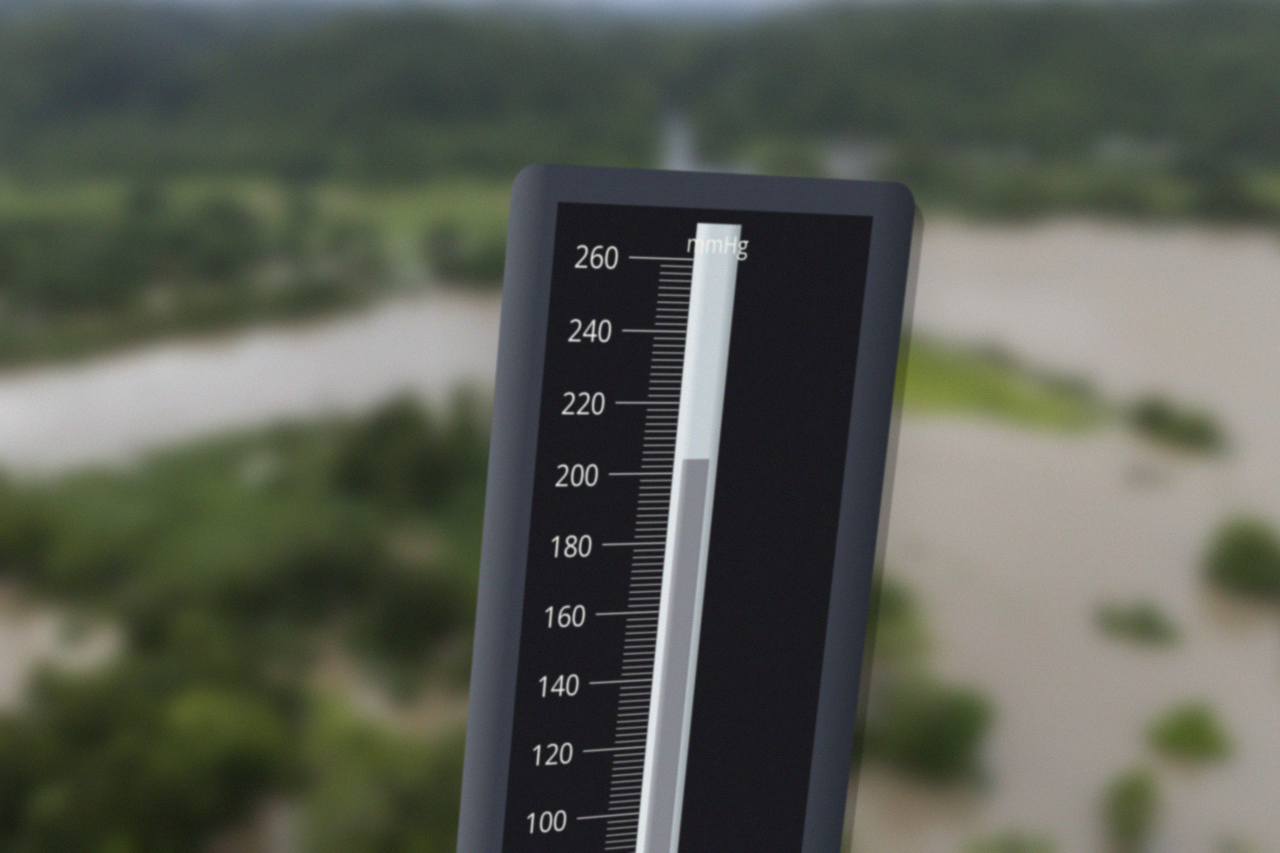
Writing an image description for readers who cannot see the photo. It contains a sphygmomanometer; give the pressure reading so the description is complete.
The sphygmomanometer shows 204 mmHg
